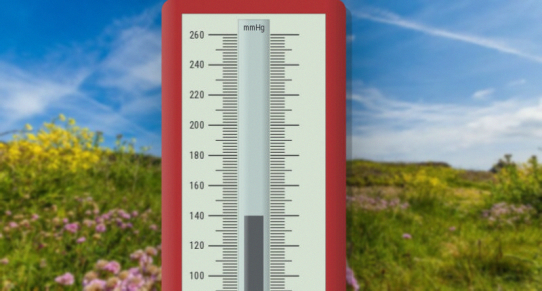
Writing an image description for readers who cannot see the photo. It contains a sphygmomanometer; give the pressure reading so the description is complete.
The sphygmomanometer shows 140 mmHg
